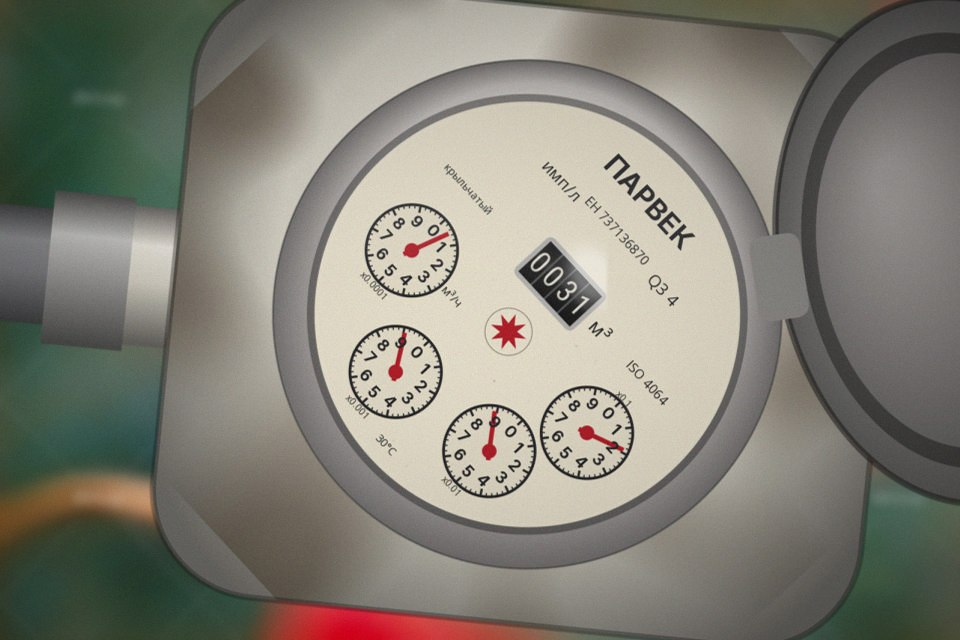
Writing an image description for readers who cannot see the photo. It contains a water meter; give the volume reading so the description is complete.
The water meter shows 31.1890 m³
